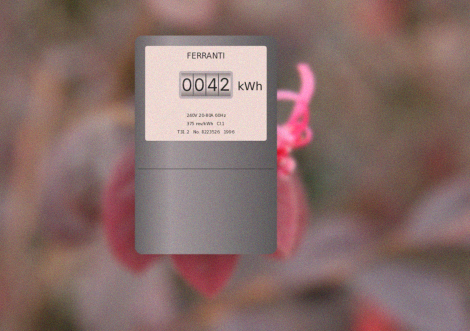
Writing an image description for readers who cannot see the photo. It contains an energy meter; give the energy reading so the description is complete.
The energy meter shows 42 kWh
